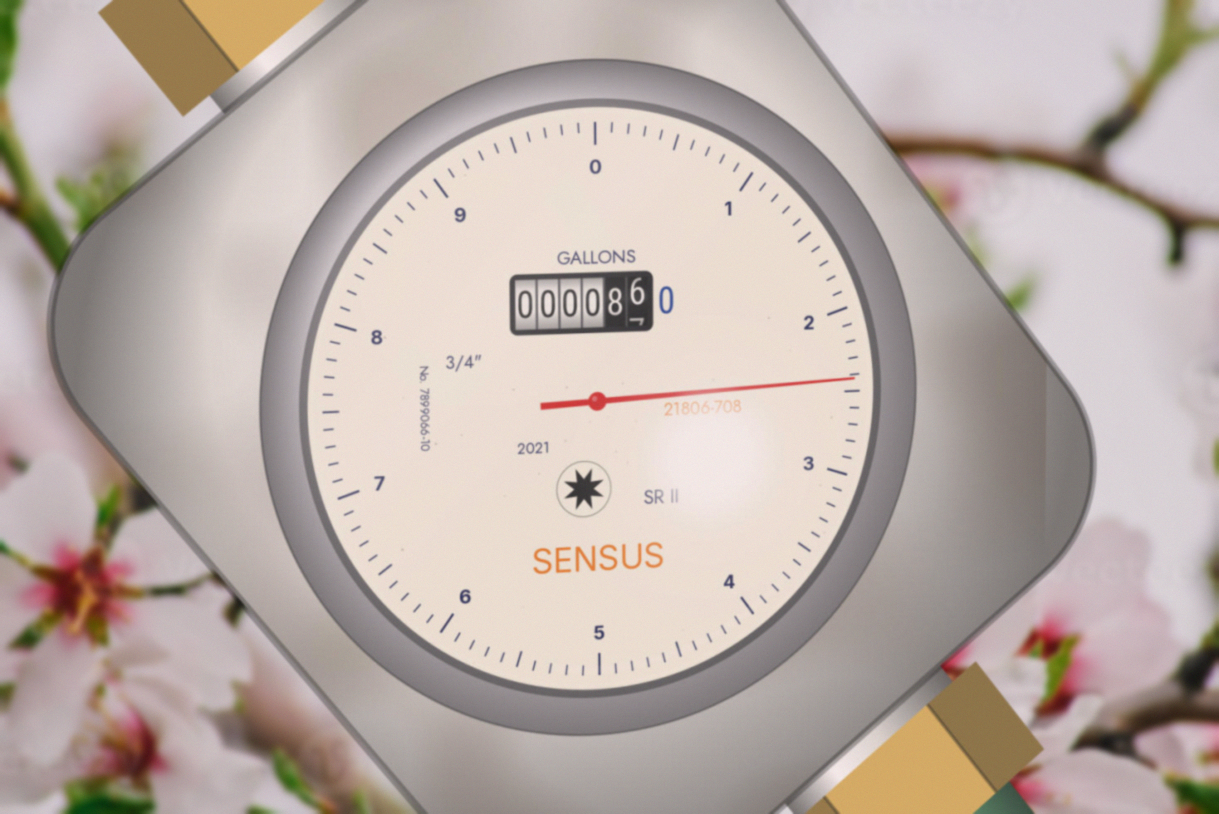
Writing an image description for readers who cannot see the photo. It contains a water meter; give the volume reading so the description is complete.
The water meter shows 862.4 gal
